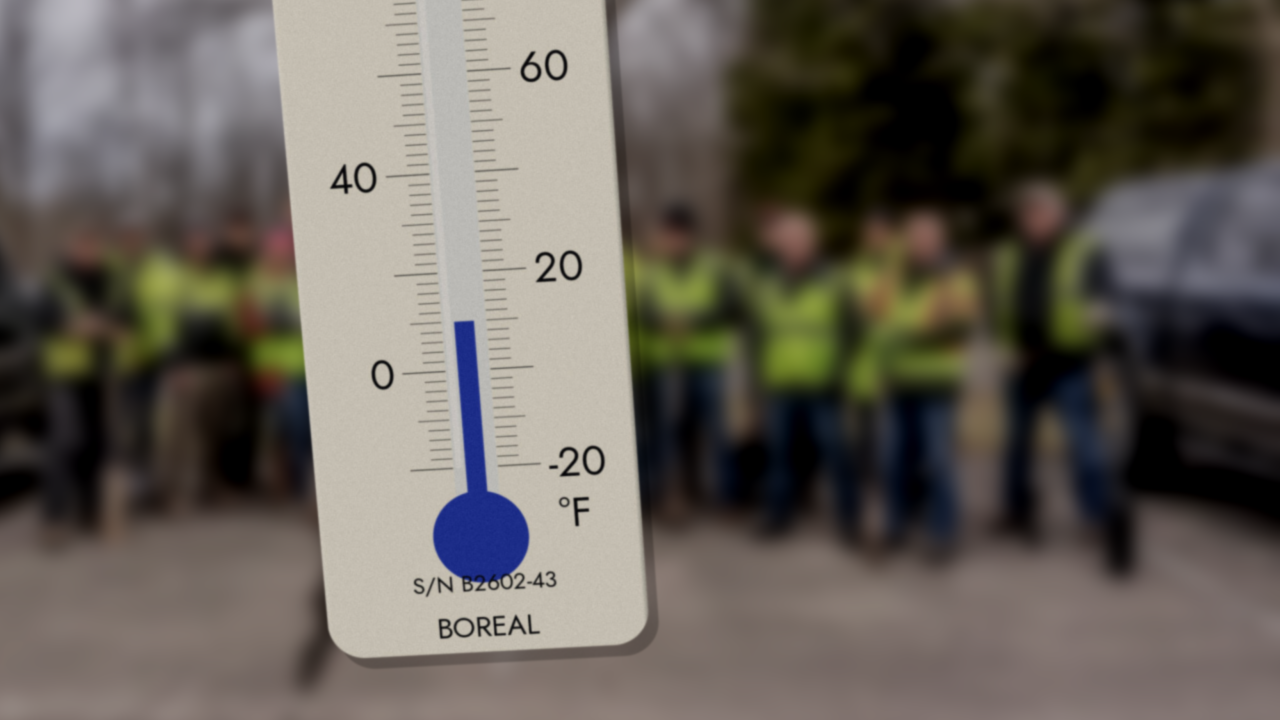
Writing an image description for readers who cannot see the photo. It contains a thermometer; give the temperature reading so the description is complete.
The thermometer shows 10 °F
